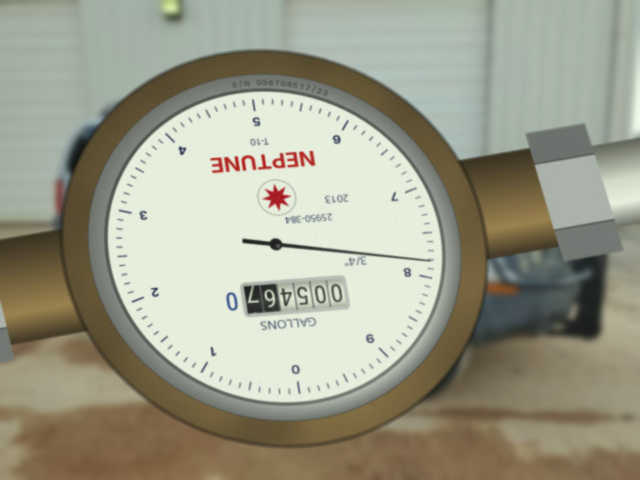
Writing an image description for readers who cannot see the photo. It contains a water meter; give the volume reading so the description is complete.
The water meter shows 54667.8 gal
